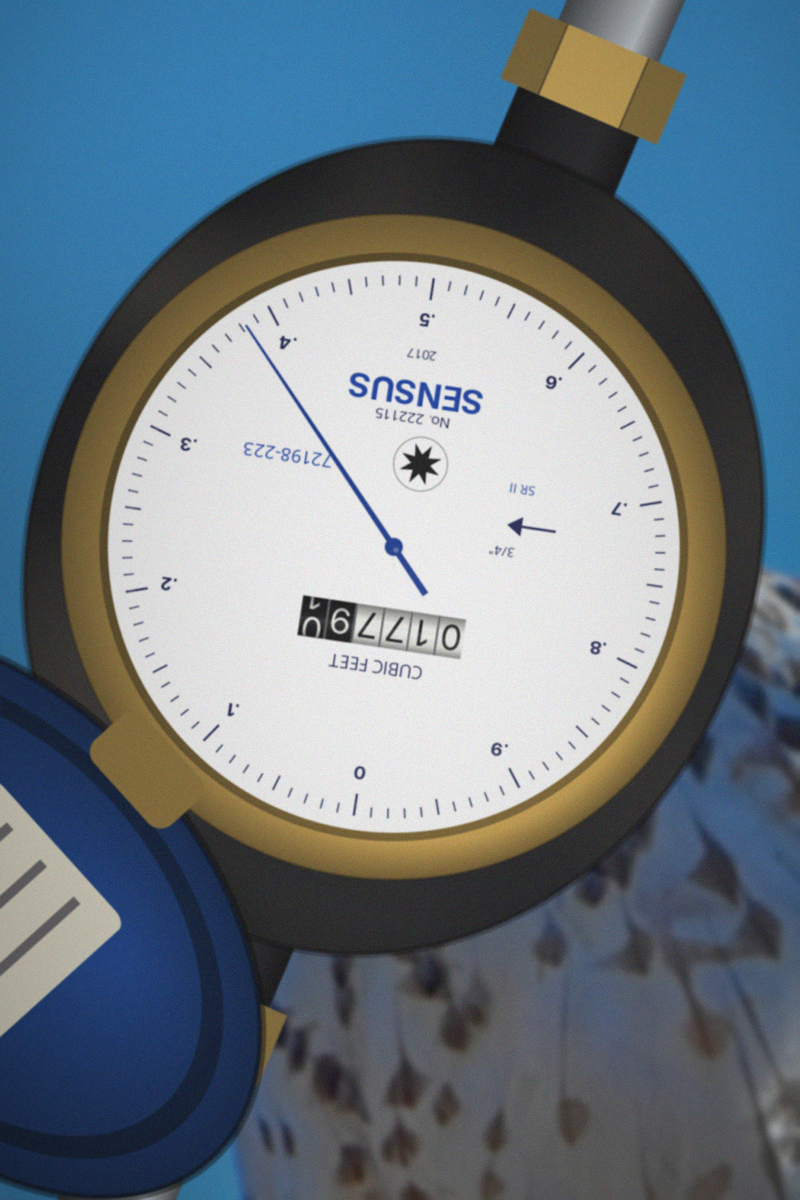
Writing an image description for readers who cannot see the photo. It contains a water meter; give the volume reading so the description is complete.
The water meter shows 17790.38 ft³
